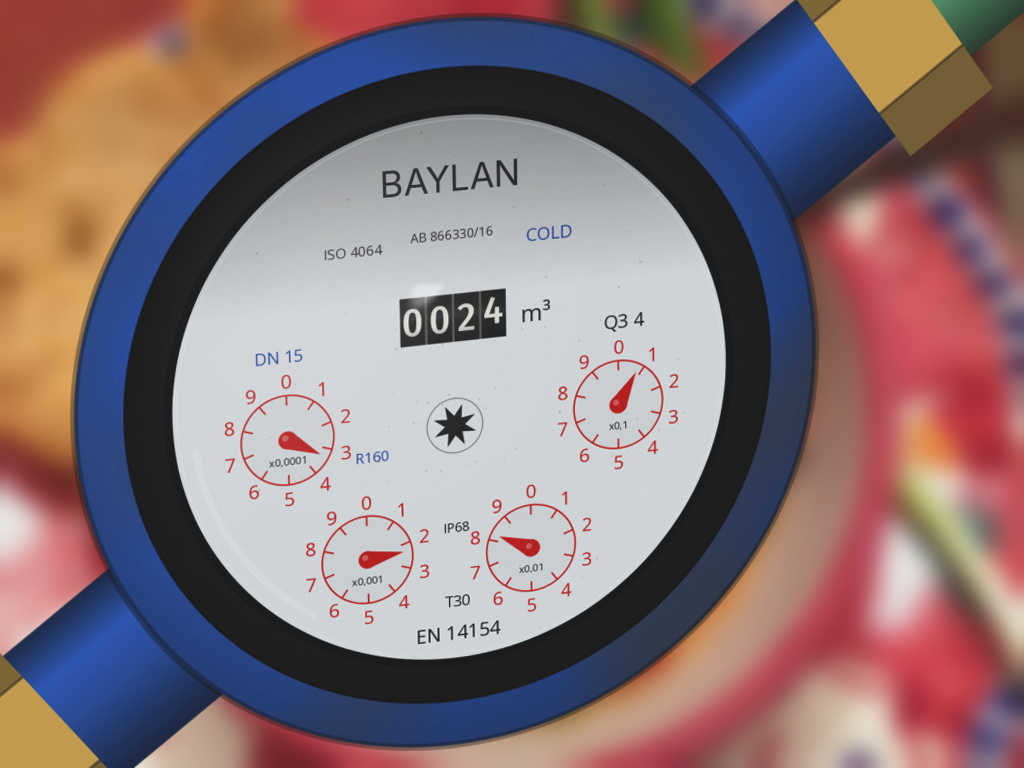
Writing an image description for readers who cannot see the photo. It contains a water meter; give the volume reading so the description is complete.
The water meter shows 24.0823 m³
